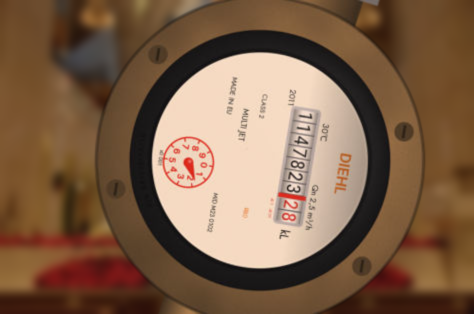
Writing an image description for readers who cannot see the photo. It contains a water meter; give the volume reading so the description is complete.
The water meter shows 1147823.281 kL
